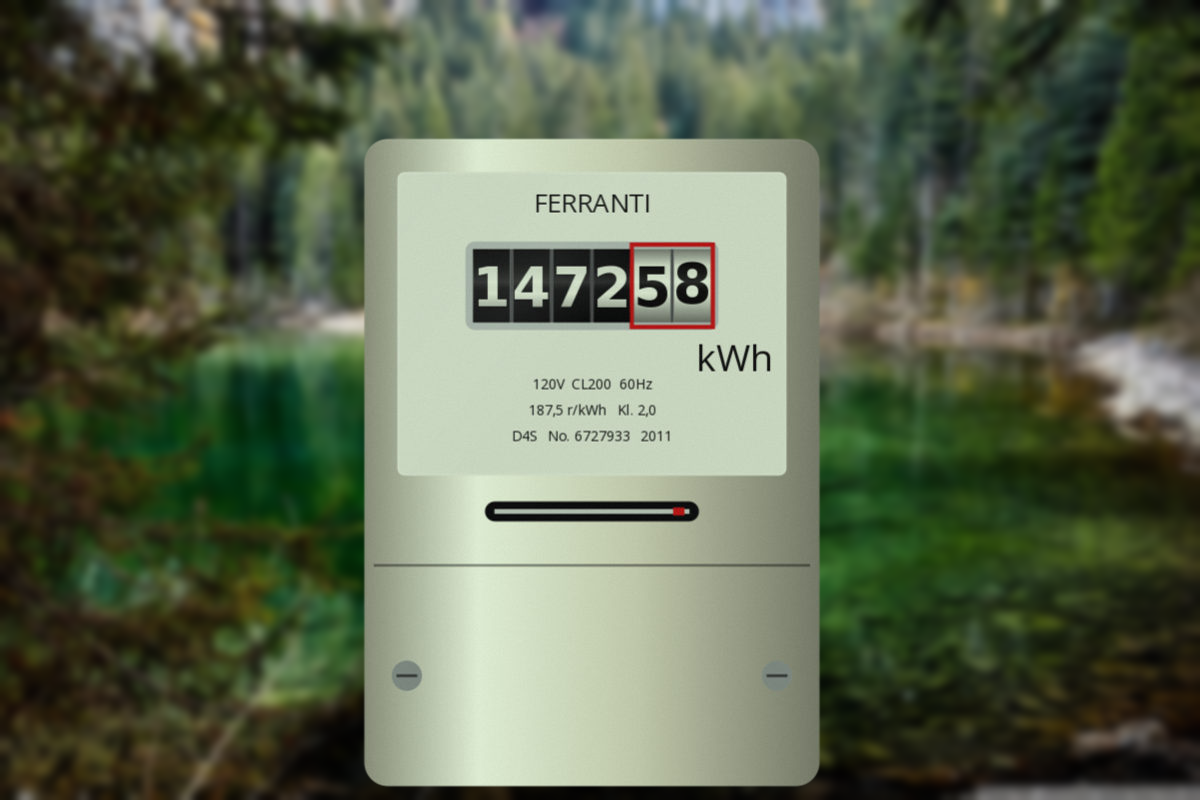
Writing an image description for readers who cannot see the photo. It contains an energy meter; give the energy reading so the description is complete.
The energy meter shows 1472.58 kWh
